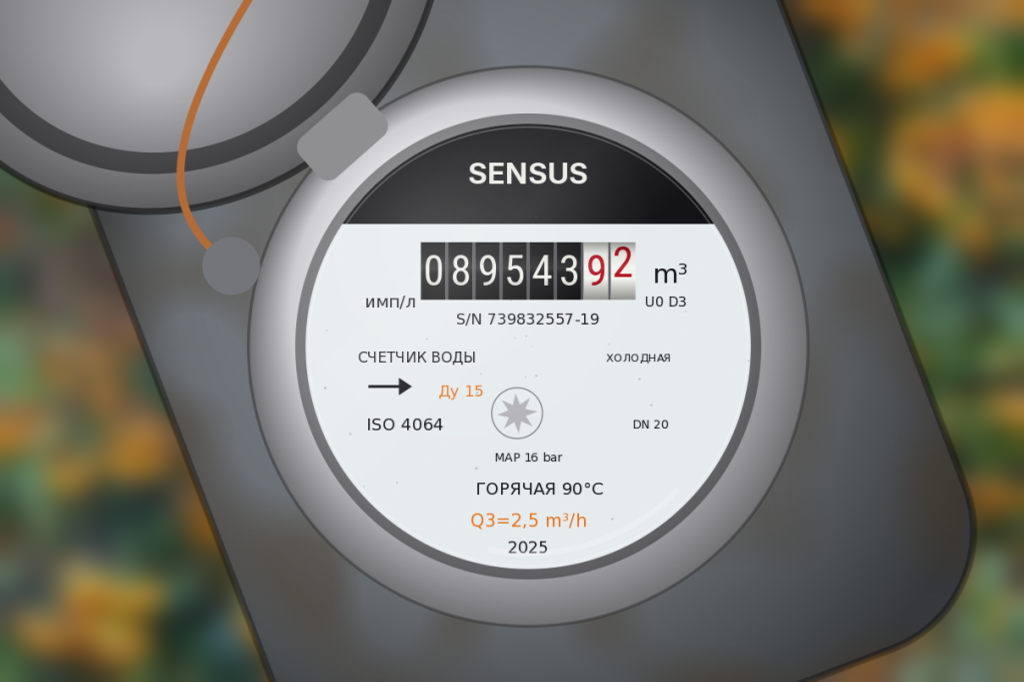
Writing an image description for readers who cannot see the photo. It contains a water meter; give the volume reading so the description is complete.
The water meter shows 89543.92 m³
